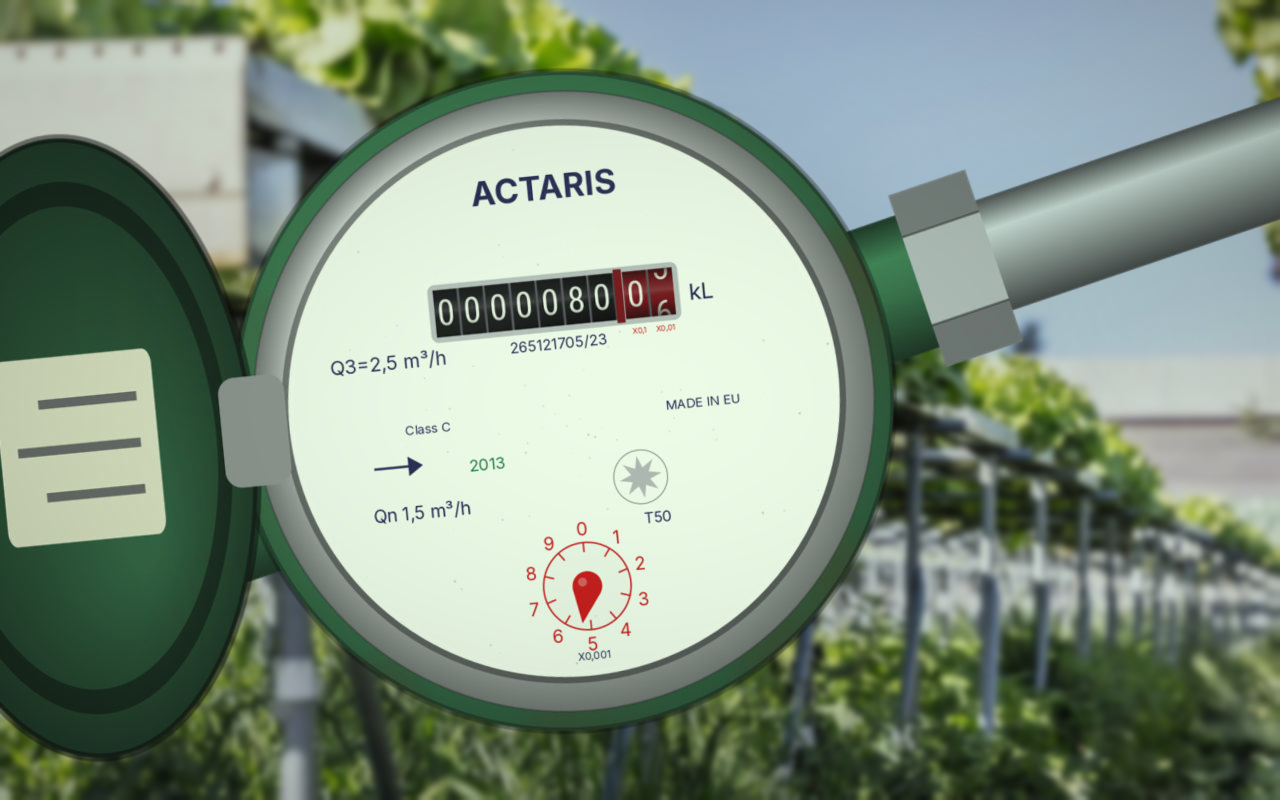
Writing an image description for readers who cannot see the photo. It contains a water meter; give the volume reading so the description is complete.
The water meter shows 80.055 kL
